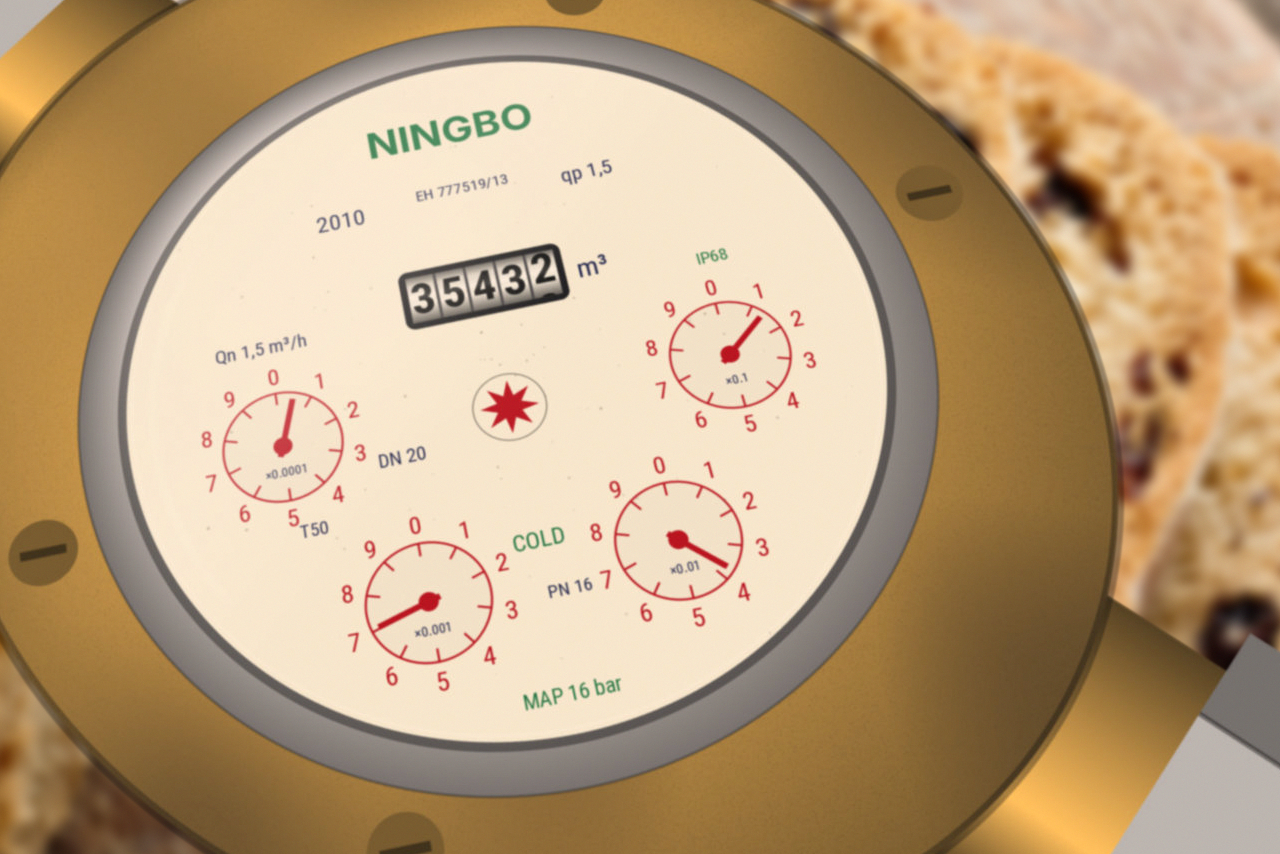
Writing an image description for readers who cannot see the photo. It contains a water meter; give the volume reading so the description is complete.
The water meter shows 35432.1370 m³
